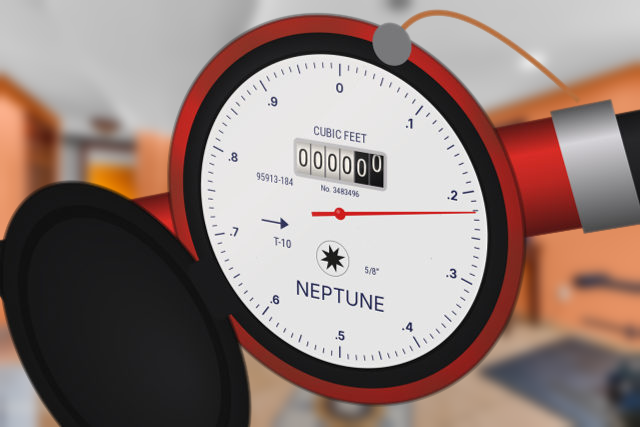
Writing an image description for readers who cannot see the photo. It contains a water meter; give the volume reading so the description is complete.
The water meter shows 0.22 ft³
